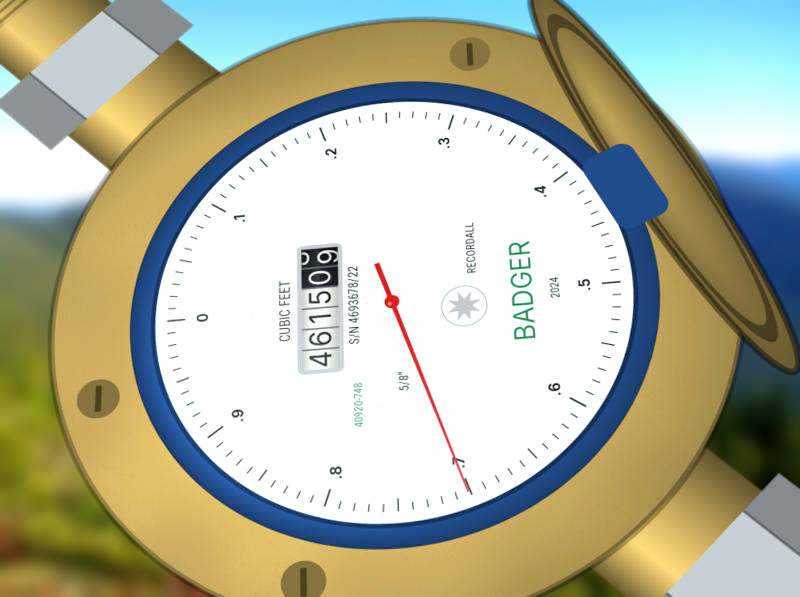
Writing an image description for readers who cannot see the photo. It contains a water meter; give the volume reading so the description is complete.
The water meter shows 461508.70 ft³
